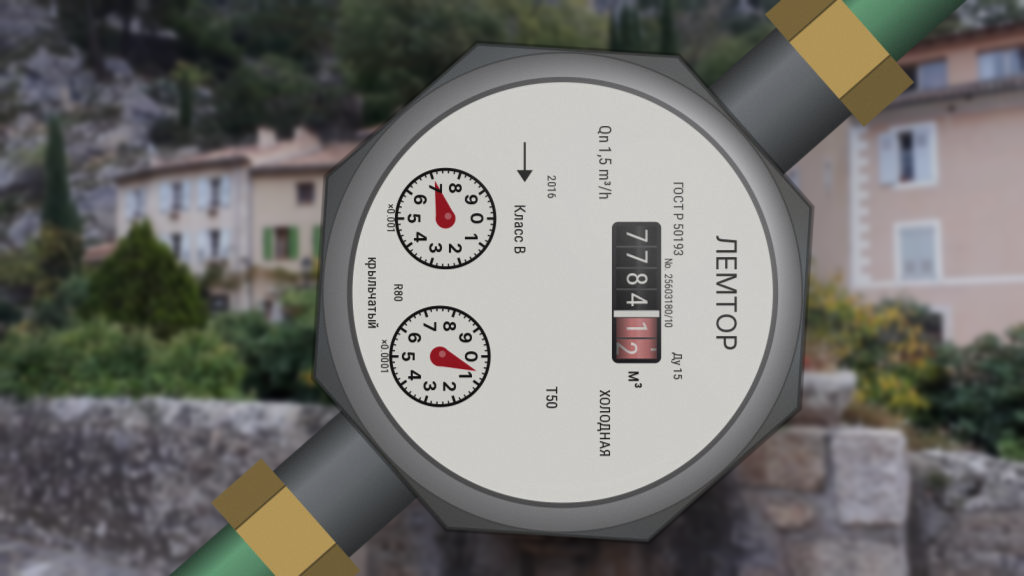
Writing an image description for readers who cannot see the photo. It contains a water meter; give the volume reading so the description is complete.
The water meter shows 7784.1170 m³
